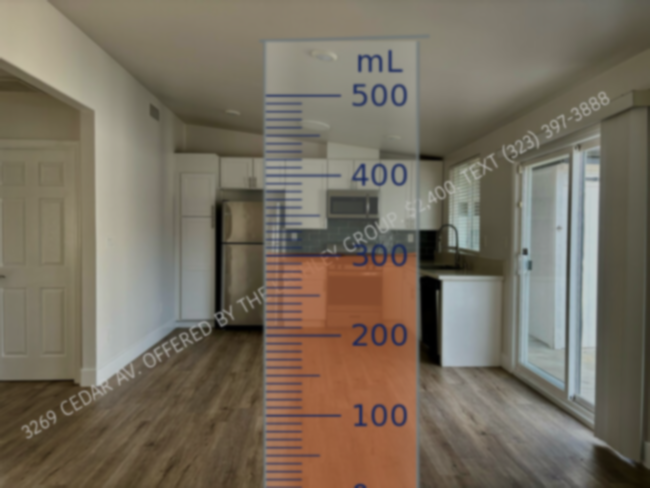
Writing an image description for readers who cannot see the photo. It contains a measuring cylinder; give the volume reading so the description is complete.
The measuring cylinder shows 300 mL
